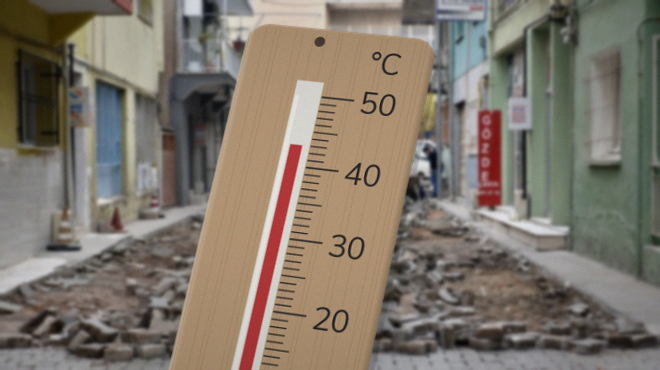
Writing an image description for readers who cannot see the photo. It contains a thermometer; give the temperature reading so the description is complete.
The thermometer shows 43 °C
